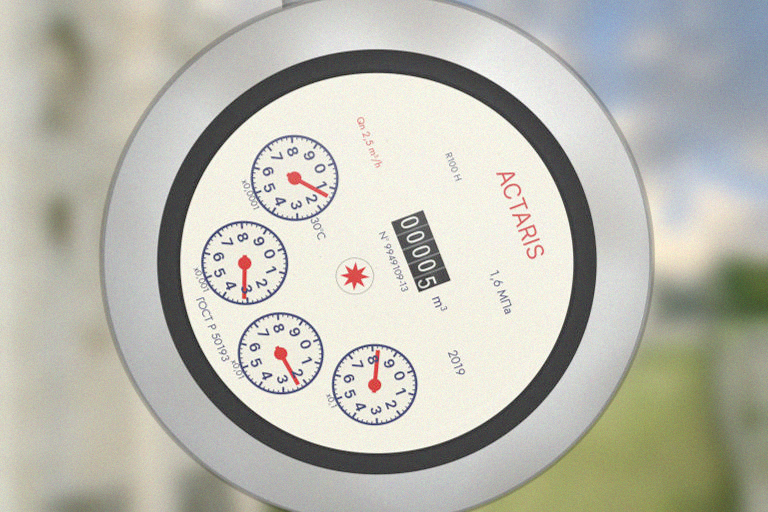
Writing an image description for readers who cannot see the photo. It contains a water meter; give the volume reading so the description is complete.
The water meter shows 4.8231 m³
